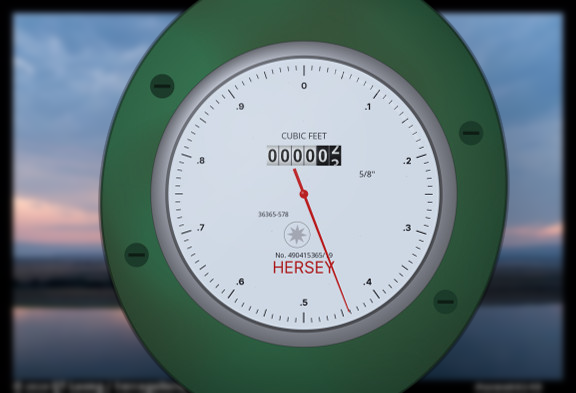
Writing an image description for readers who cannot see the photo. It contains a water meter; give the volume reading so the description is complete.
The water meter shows 2.44 ft³
